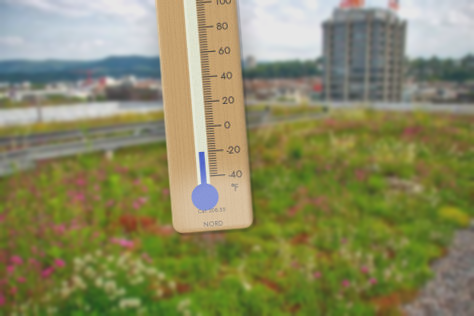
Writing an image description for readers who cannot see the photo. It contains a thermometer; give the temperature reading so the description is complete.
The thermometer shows -20 °F
